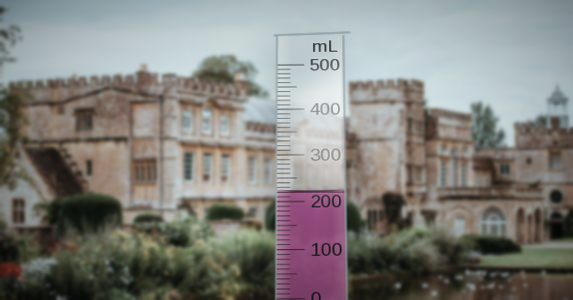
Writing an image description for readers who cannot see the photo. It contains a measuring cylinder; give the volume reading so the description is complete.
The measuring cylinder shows 220 mL
